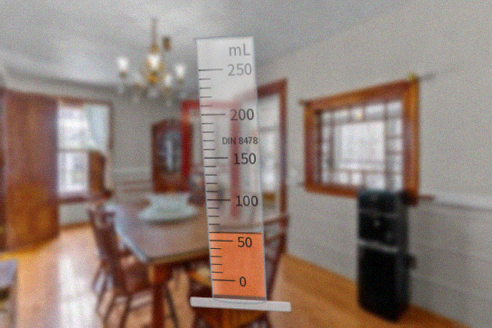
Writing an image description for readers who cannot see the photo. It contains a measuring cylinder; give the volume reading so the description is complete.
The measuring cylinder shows 60 mL
